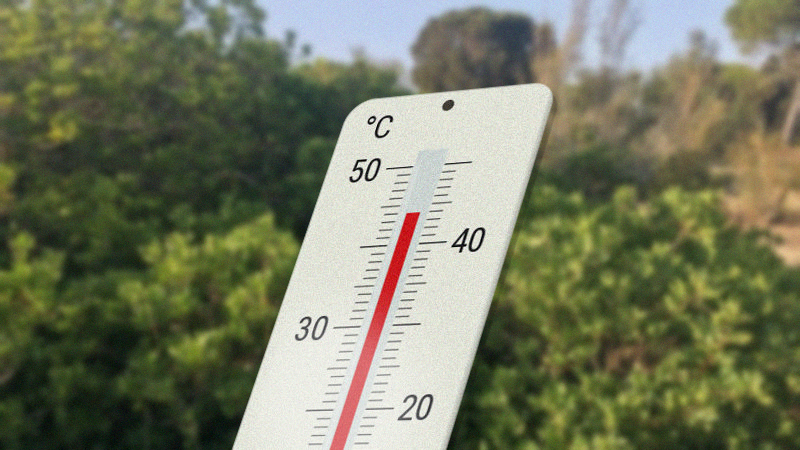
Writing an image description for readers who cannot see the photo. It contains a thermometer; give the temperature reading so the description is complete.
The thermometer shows 44 °C
